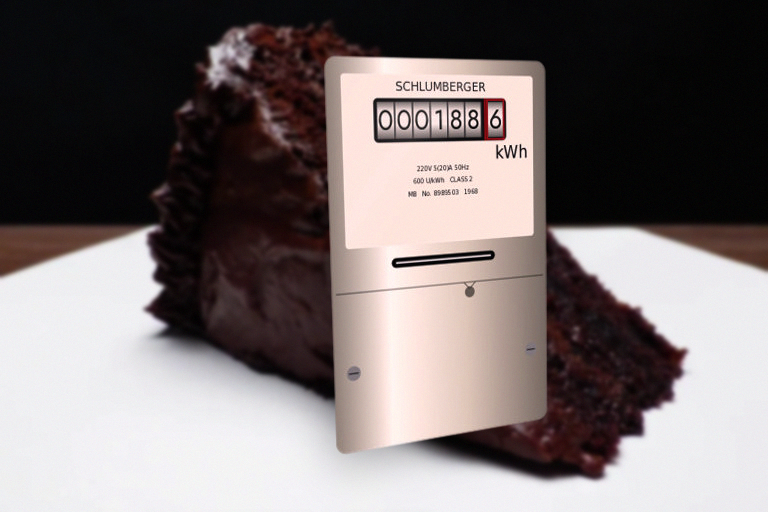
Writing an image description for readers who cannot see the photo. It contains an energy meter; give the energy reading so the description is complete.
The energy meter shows 188.6 kWh
